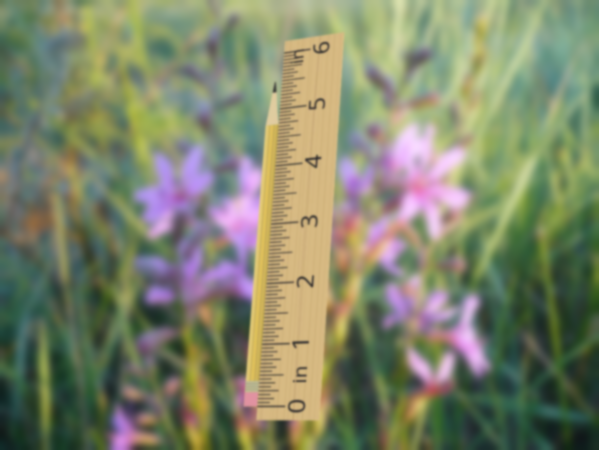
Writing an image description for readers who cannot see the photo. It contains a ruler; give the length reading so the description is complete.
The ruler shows 5.5 in
